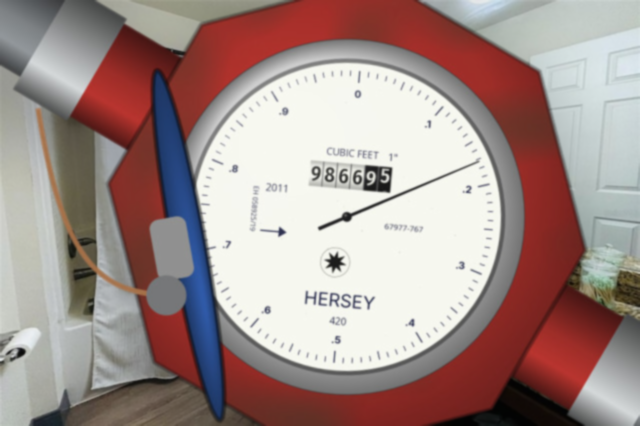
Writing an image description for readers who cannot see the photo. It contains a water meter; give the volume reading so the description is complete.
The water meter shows 986695.17 ft³
